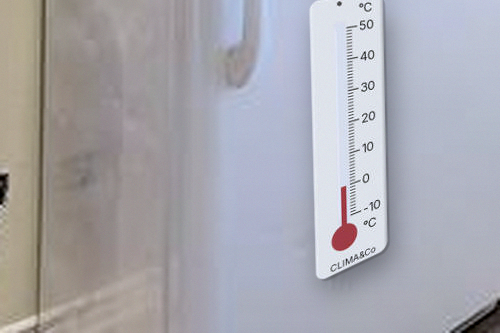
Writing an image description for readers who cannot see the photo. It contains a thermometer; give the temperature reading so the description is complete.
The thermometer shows 0 °C
